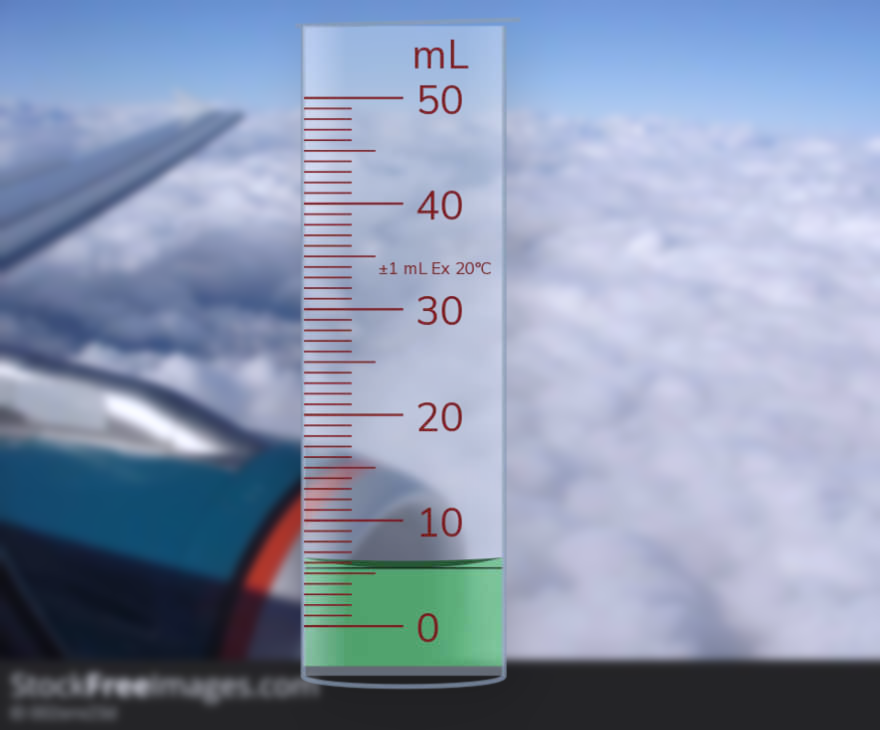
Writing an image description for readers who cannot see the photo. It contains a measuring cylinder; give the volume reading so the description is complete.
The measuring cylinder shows 5.5 mL
